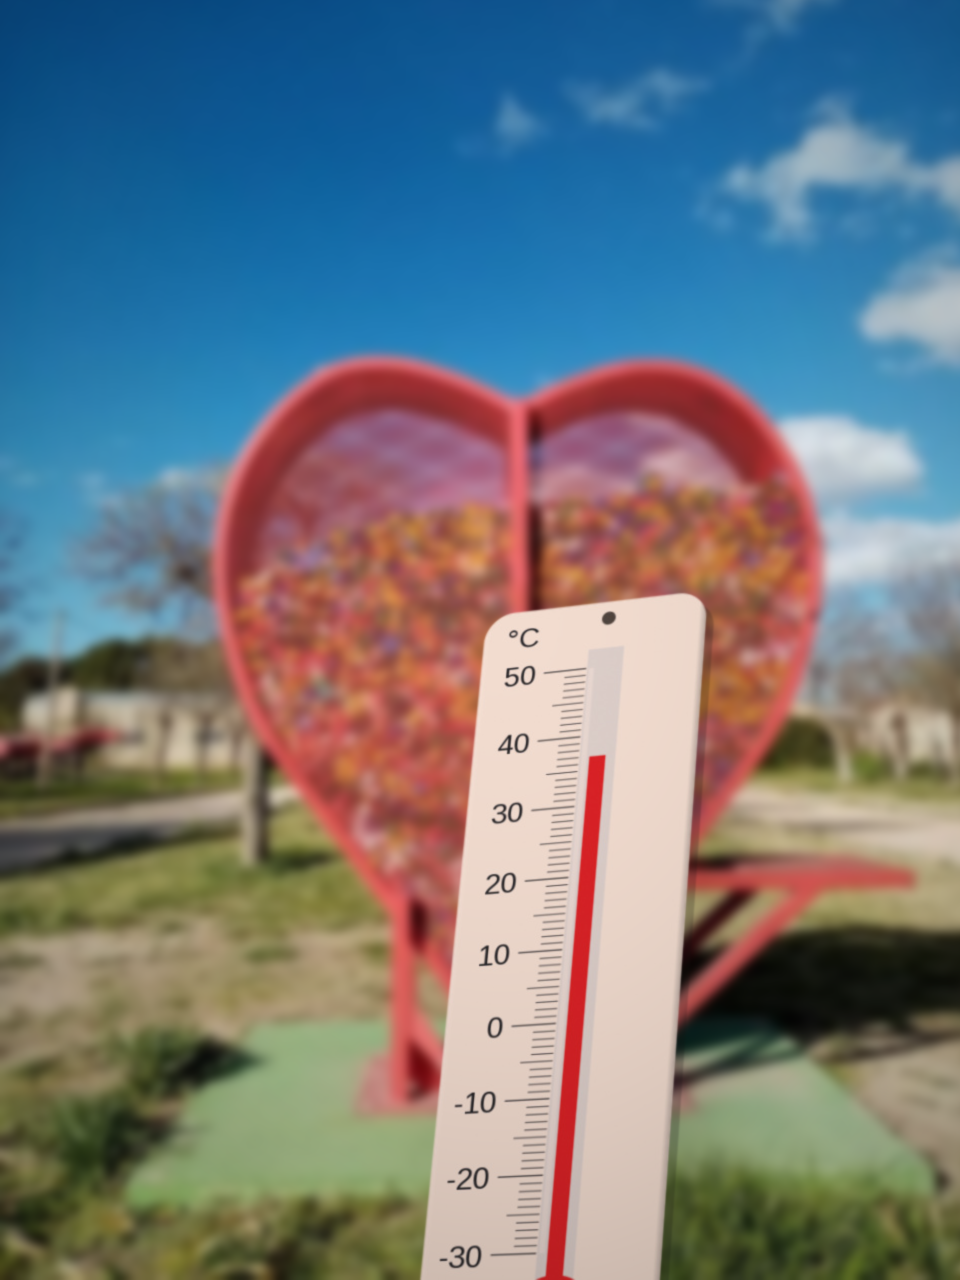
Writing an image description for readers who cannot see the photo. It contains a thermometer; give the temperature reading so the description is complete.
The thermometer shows 37 °C
